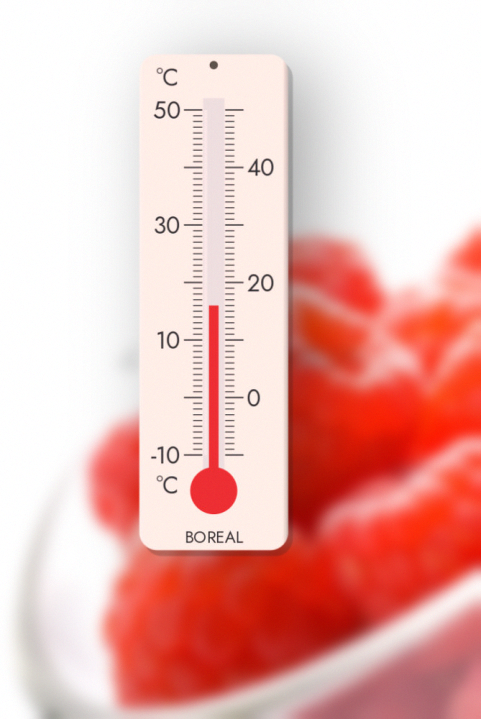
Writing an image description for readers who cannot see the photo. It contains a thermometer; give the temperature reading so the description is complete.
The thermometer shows 16 °C
